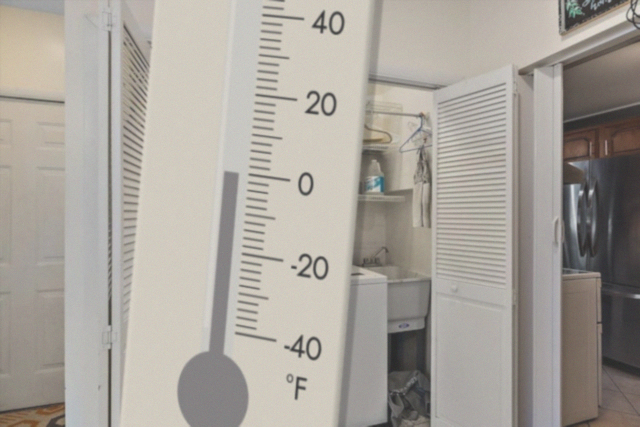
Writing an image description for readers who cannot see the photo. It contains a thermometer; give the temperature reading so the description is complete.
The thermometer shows 0 °F
